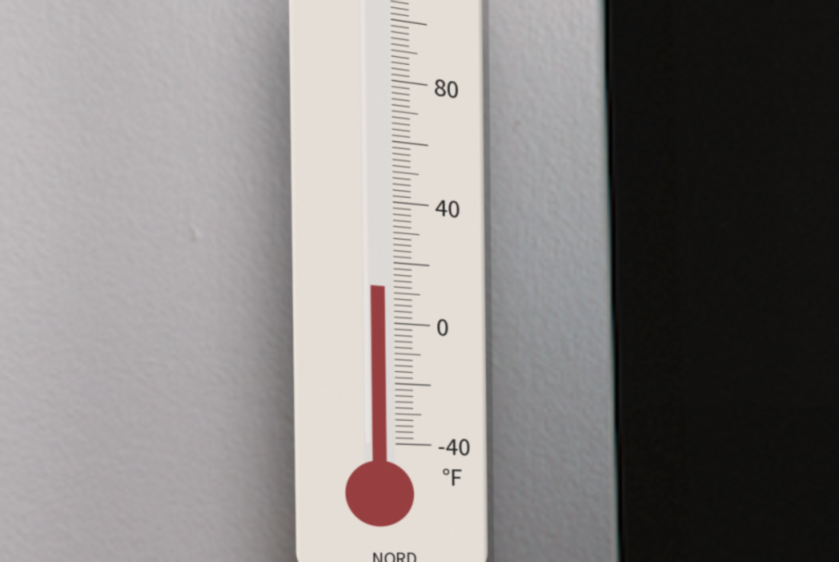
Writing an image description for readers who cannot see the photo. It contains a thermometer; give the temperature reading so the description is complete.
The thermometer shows 12 °F
